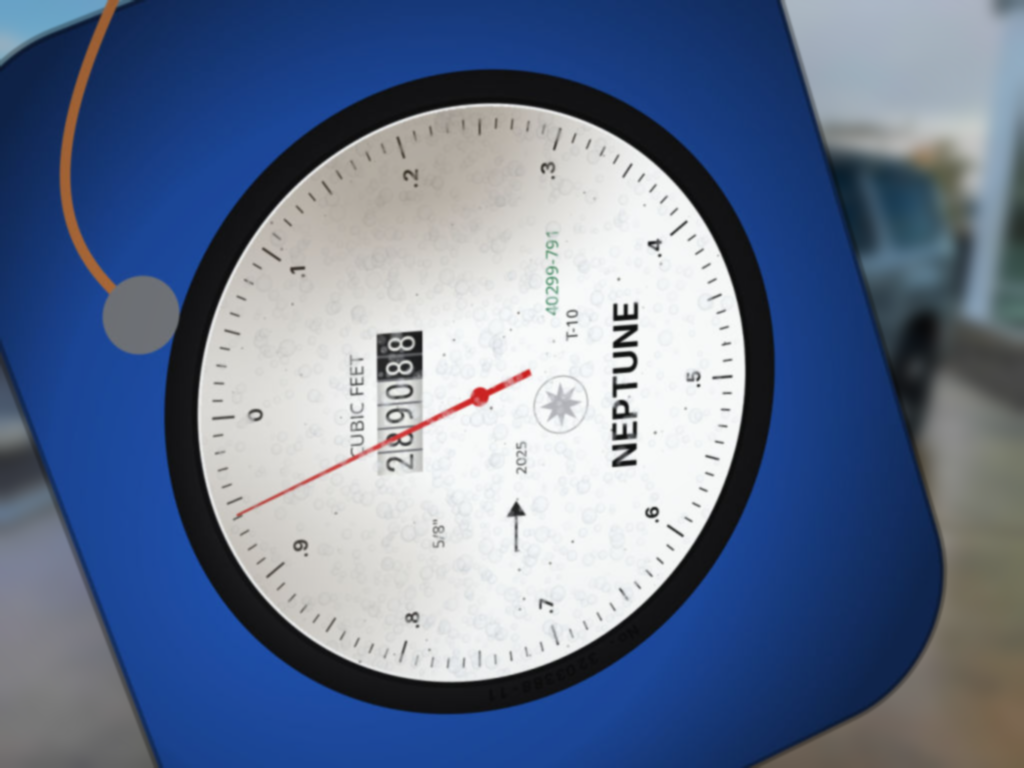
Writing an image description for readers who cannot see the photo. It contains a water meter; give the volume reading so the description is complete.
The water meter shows 289087.94 ft³
